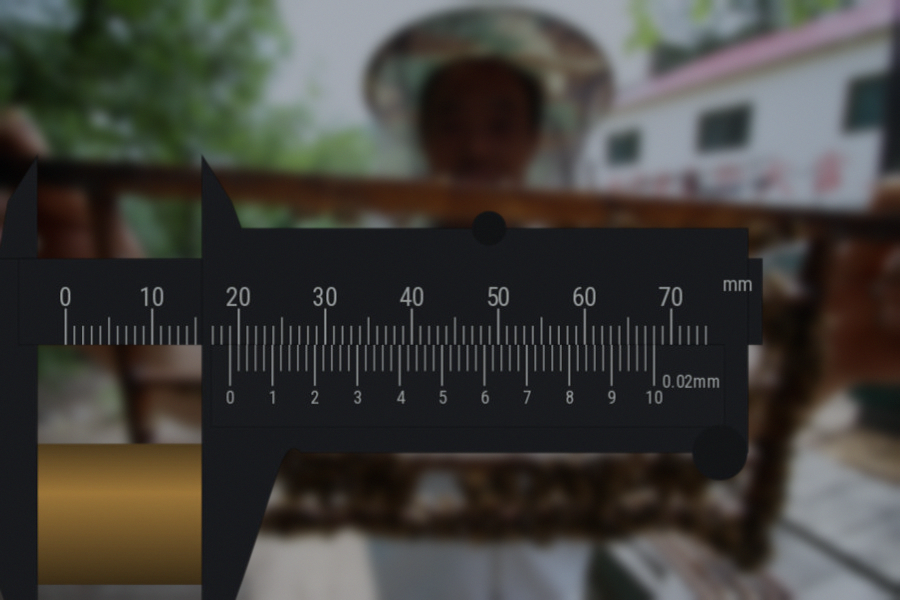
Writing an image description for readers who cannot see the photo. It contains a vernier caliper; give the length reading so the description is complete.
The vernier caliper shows 19.0 mm
